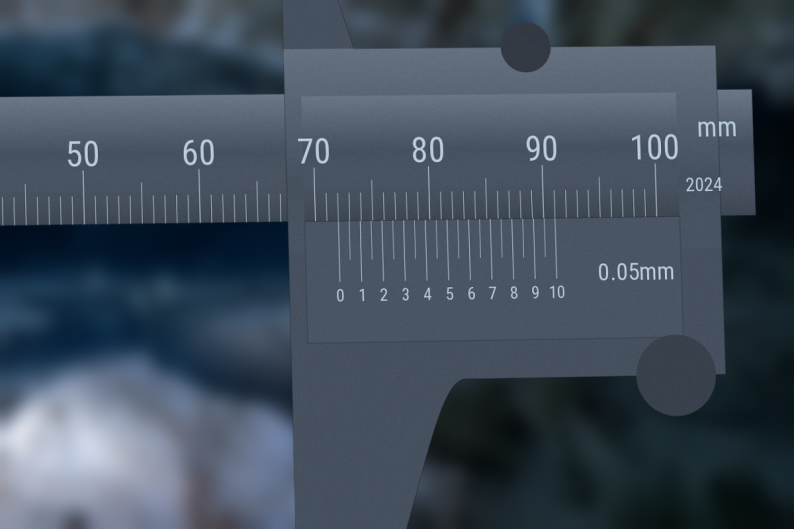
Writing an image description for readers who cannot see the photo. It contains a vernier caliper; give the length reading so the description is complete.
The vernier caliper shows 72.0 mm
